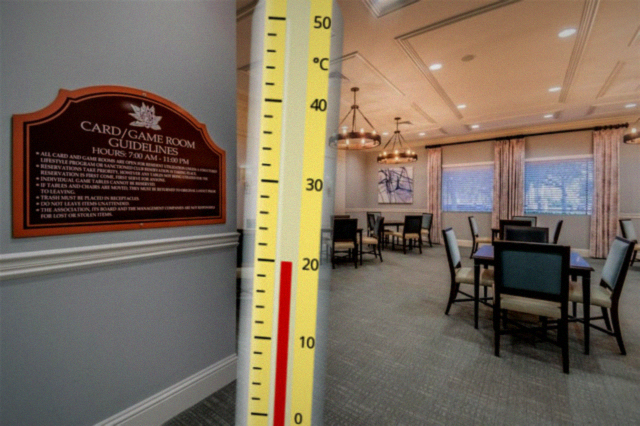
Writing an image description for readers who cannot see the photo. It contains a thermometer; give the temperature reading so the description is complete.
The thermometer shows 20 °C
